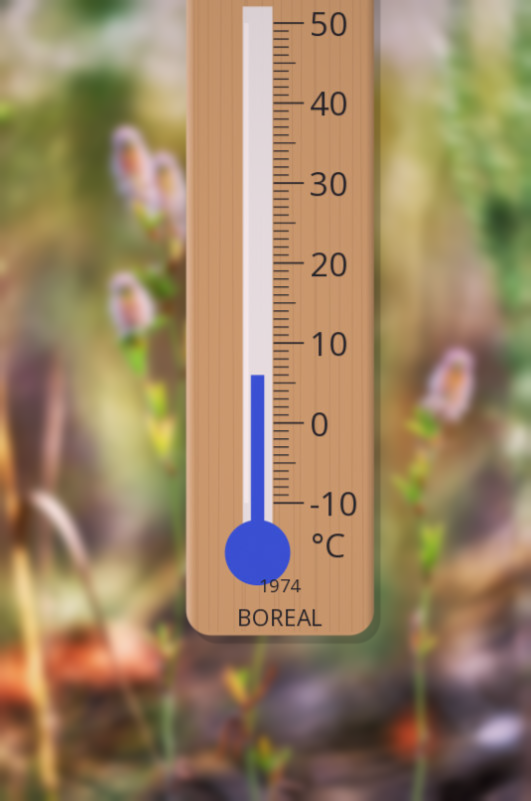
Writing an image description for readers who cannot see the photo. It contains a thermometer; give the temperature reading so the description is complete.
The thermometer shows 6 °C
